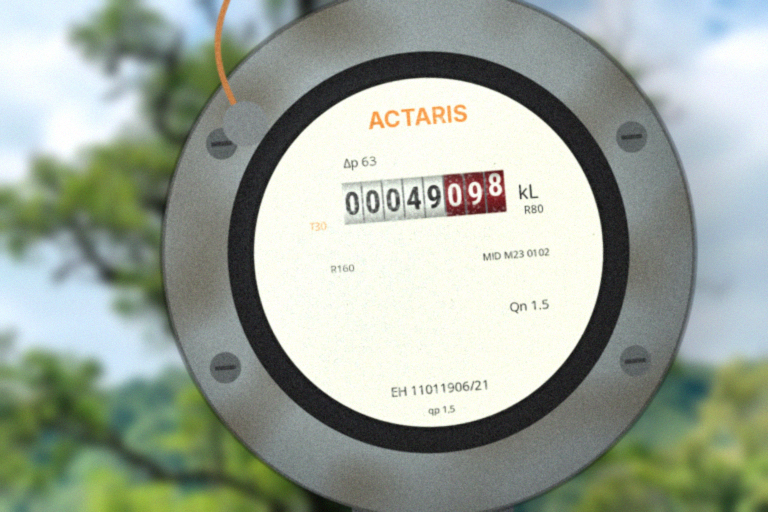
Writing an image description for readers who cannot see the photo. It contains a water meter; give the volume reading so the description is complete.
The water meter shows 49.098 kL
